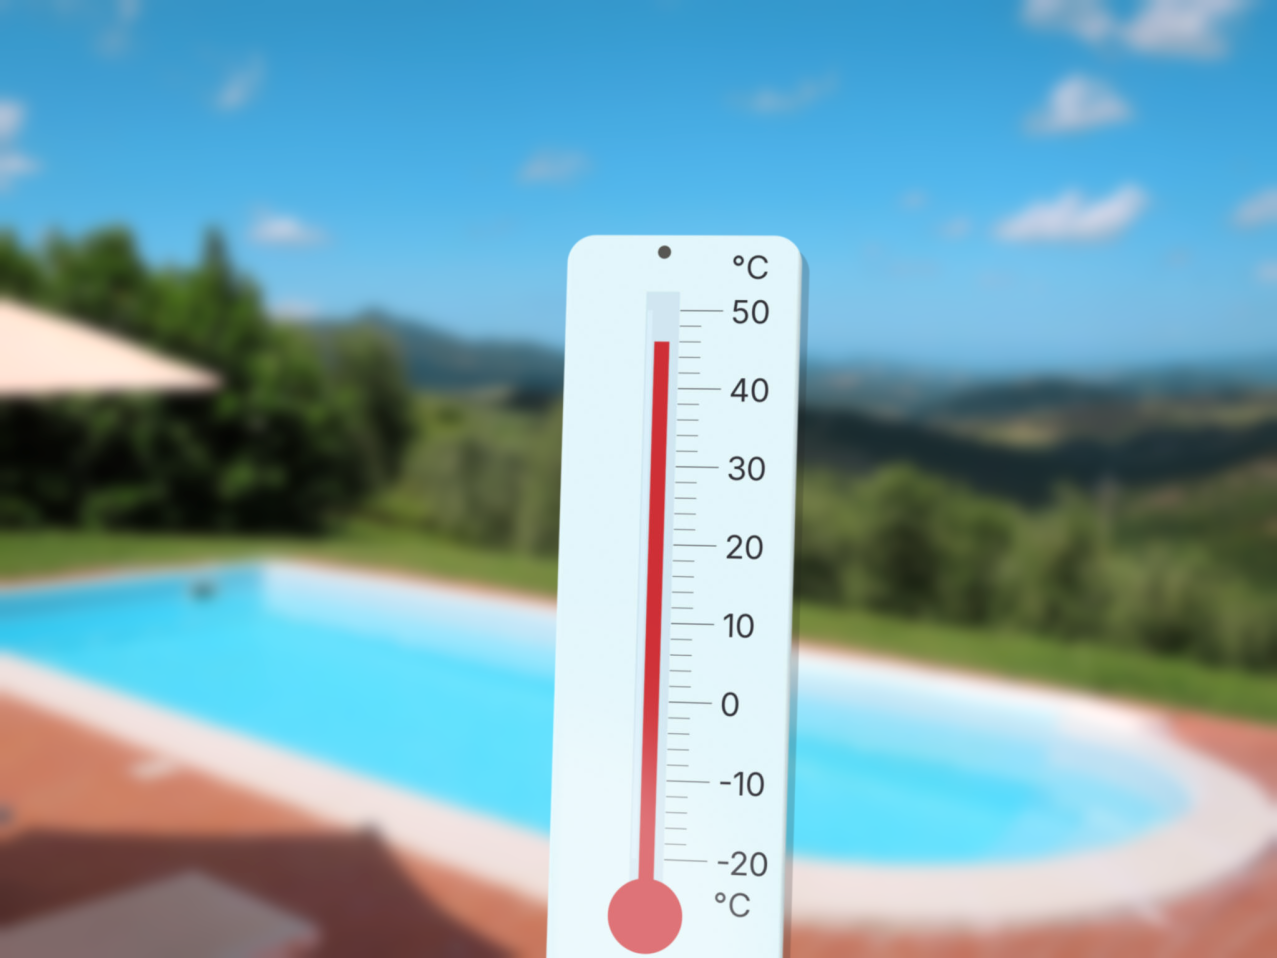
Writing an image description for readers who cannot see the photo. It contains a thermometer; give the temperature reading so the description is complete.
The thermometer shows 46 °C
